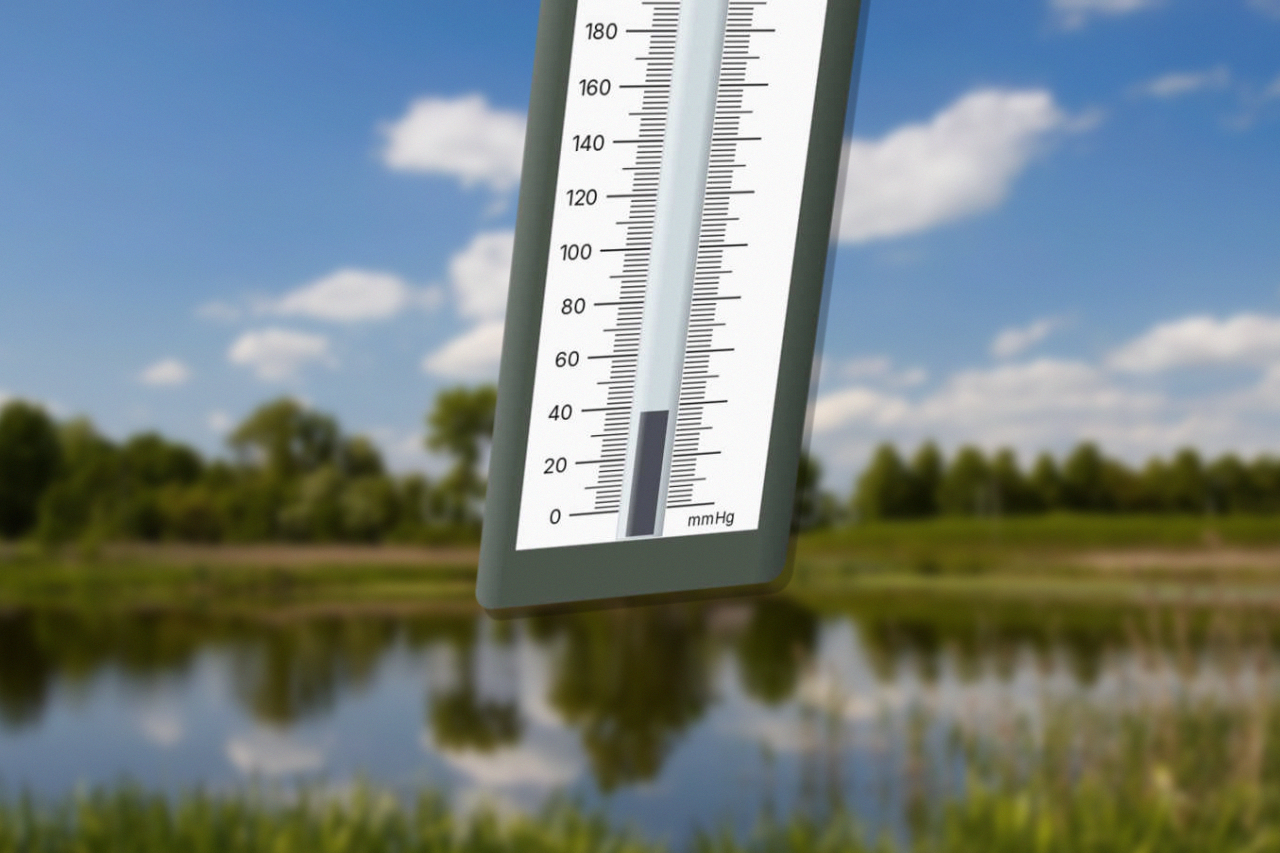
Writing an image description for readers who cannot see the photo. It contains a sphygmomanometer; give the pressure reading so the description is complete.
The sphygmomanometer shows 38 mmHg
